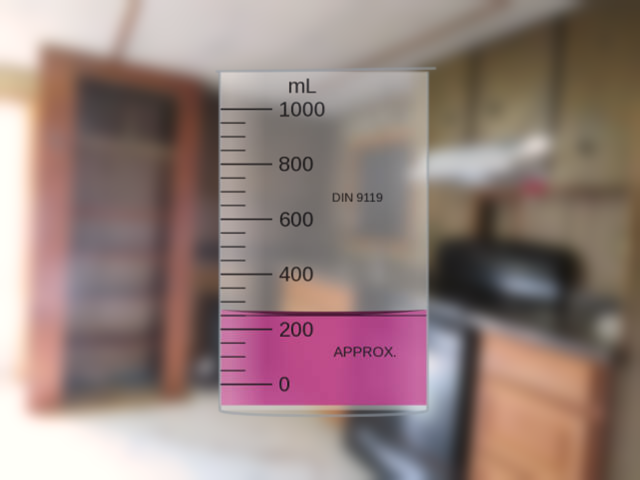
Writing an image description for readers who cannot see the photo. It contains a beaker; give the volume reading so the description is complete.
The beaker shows 250 mL
